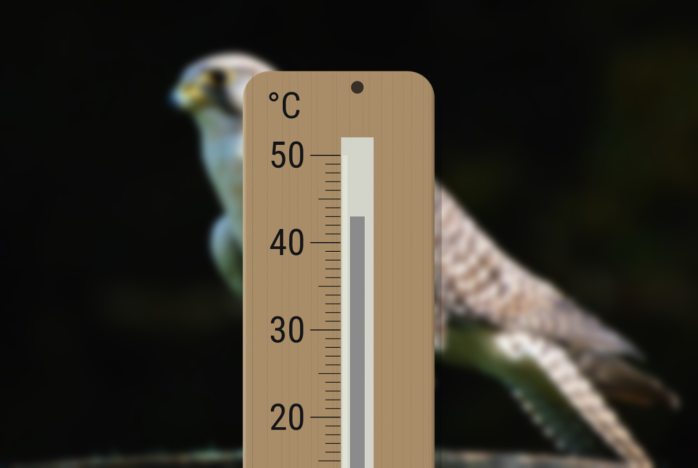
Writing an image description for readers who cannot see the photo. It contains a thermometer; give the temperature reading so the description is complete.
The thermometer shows 43 °C
